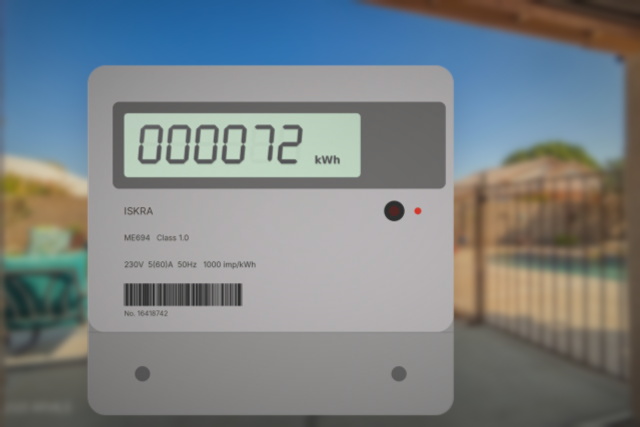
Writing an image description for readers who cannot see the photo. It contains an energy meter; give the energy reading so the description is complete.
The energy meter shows 72 kWh
